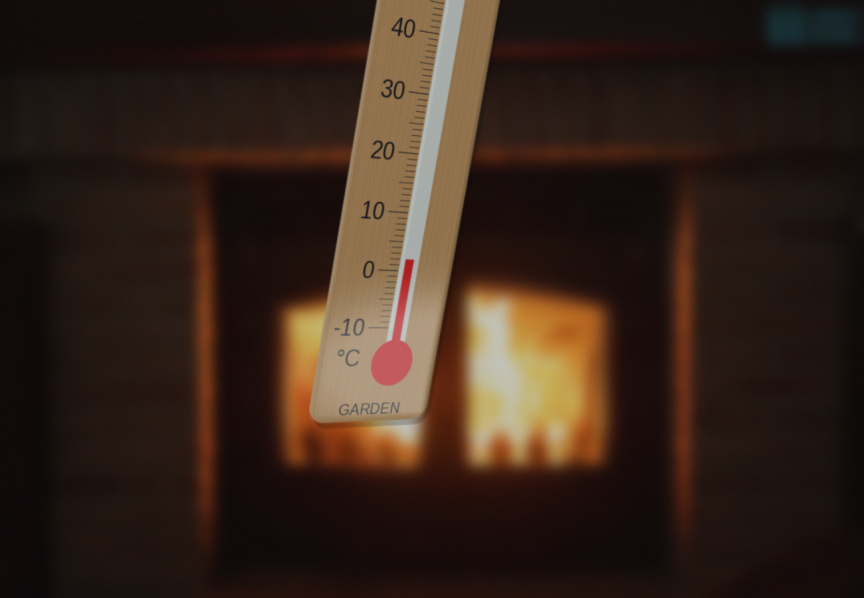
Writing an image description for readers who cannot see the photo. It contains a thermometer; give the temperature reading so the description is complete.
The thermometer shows 2 °C
